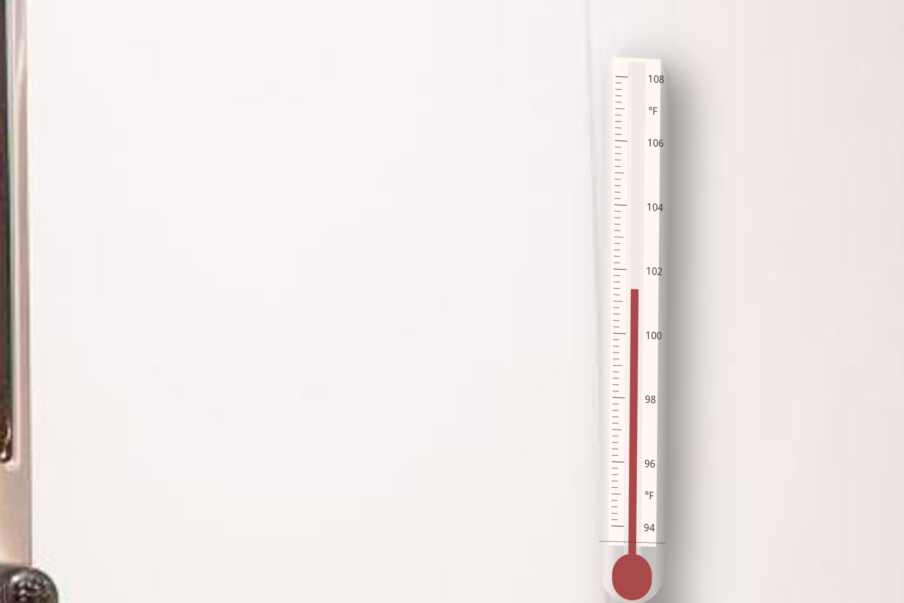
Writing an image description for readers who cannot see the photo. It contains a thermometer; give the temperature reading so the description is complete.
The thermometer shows 101.4 °F
